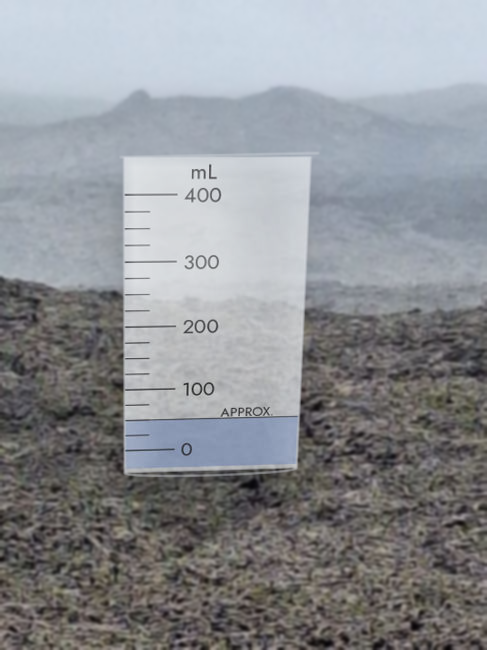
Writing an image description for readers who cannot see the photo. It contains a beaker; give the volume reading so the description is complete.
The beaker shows 50 mL
